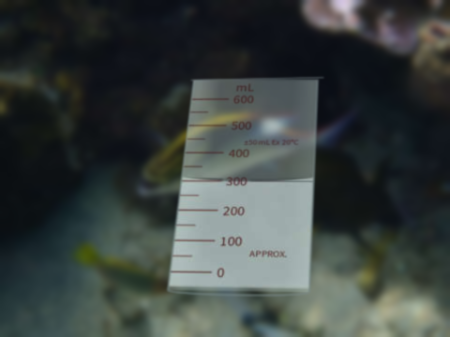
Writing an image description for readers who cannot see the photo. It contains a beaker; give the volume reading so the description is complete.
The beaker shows 300 mL
